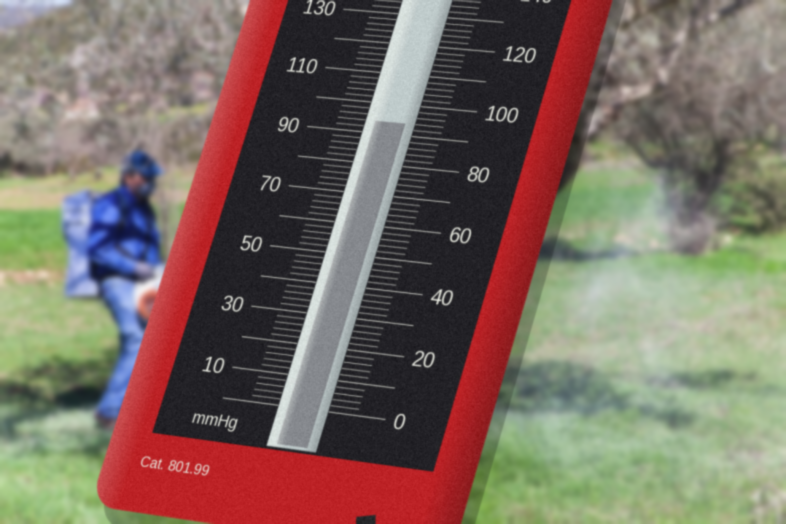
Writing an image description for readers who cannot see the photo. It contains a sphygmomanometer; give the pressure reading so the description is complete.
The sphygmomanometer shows 94 mmHg
